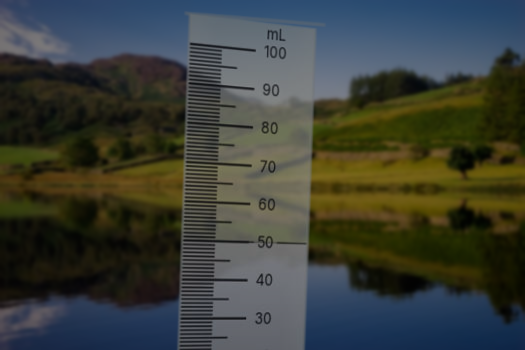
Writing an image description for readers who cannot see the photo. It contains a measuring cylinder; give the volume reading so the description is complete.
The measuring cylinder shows 50 mL
